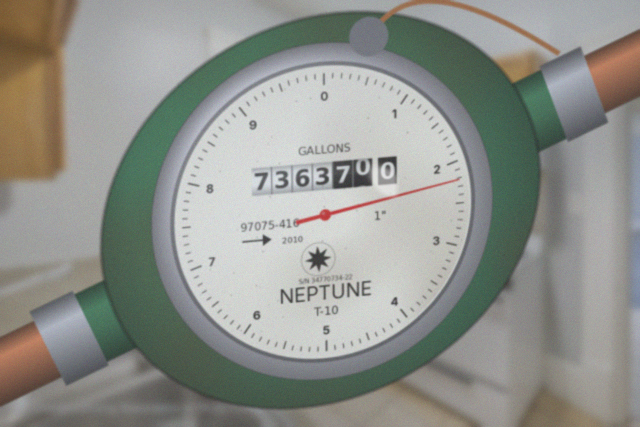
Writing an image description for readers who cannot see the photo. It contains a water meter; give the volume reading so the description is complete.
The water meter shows 7363702.2 gal
